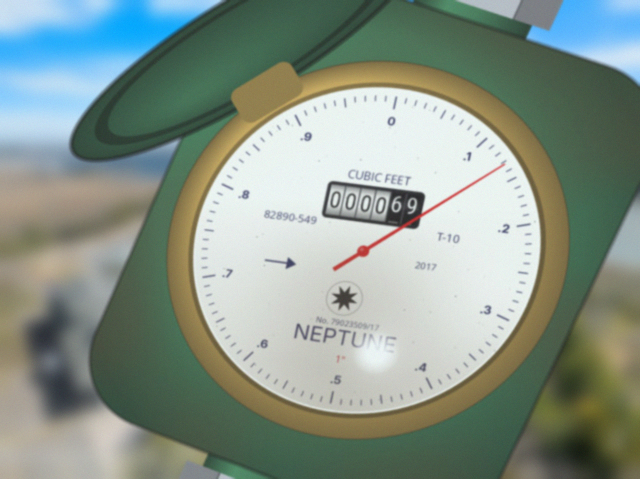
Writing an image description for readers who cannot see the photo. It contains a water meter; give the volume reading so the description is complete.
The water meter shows 69.13 ft³
